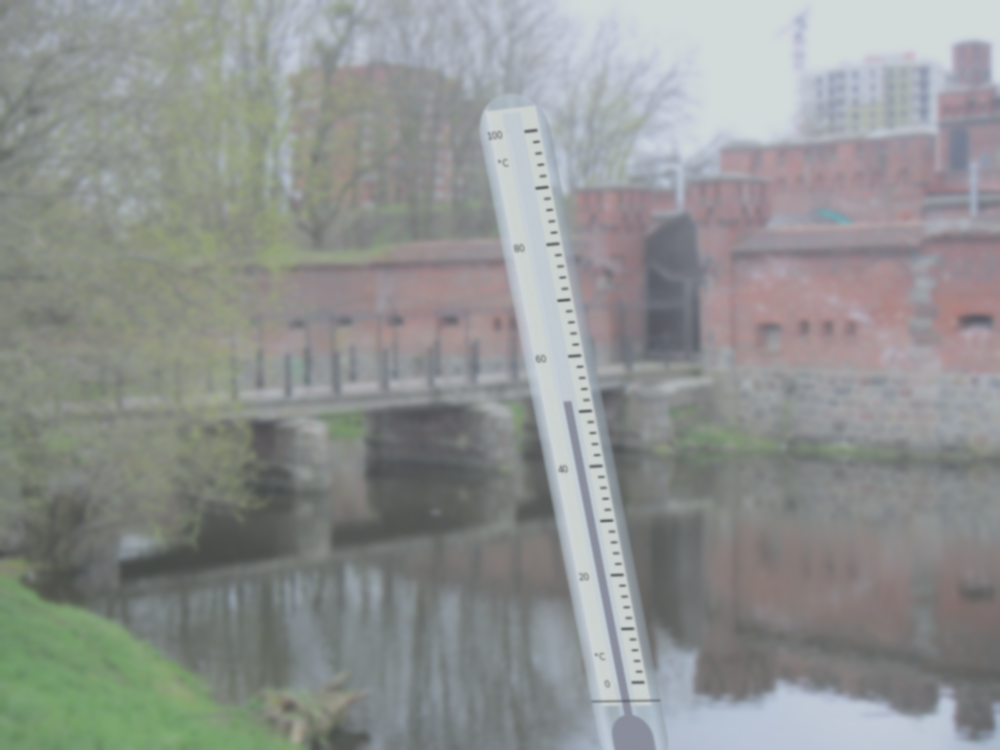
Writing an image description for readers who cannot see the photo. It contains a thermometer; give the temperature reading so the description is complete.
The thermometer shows 52 °C
